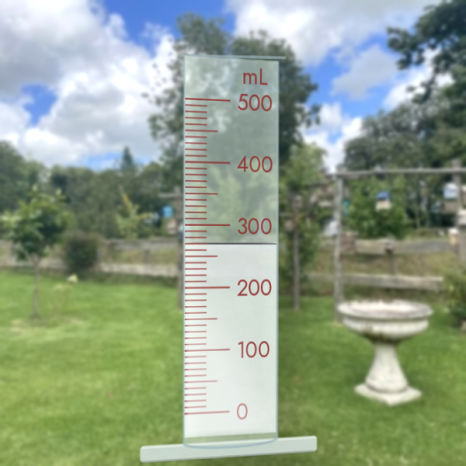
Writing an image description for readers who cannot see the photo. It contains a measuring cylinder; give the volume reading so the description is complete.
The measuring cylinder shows 270 mL
